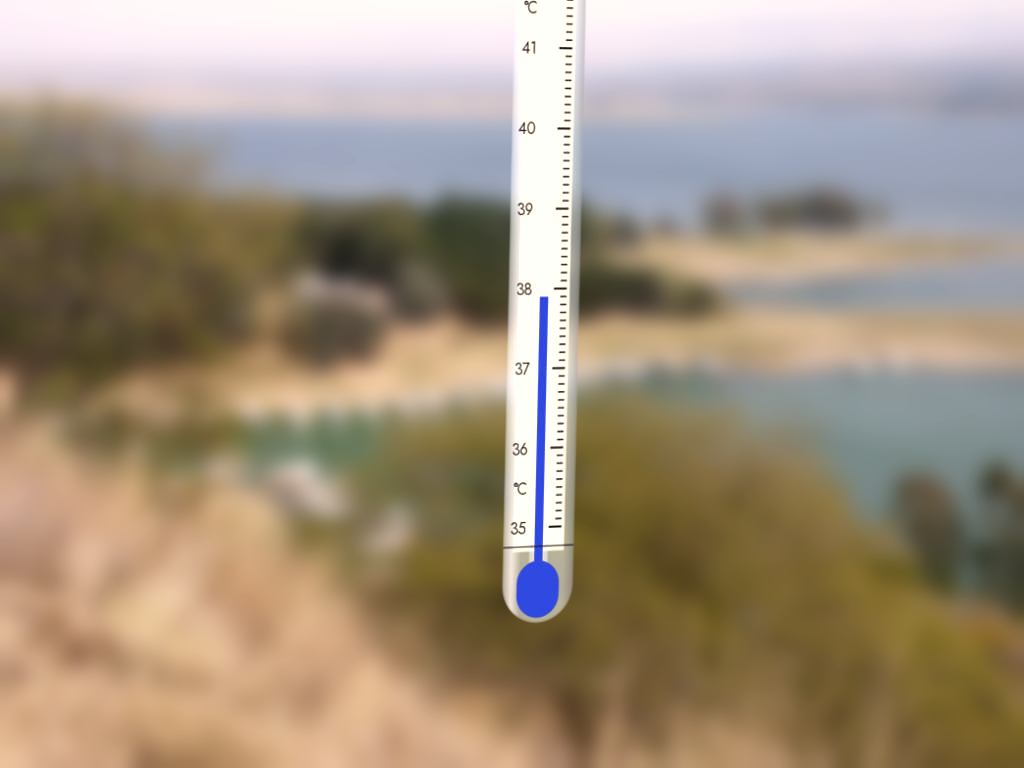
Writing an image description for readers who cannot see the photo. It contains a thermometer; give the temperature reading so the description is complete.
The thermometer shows 37.9 °C
